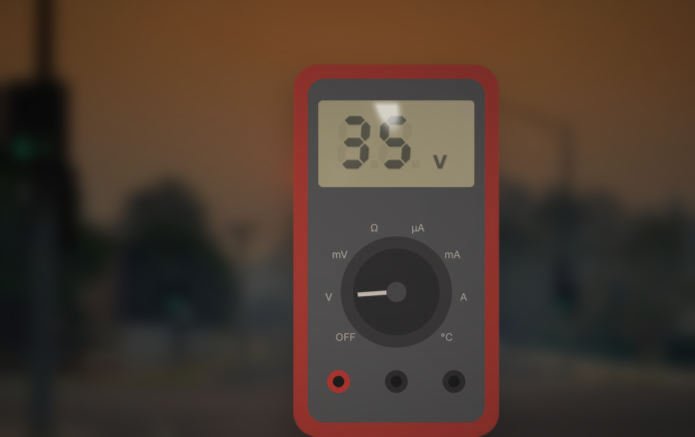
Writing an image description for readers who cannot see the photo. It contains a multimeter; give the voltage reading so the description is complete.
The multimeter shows 35 V
